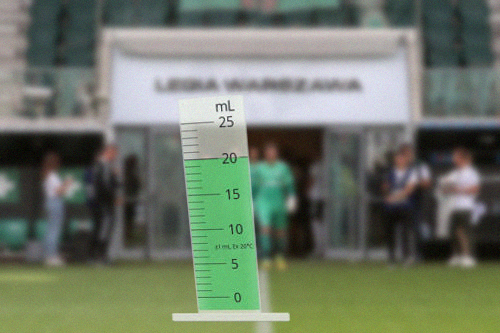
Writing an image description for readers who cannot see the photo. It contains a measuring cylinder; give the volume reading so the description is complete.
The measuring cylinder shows 20 mL
